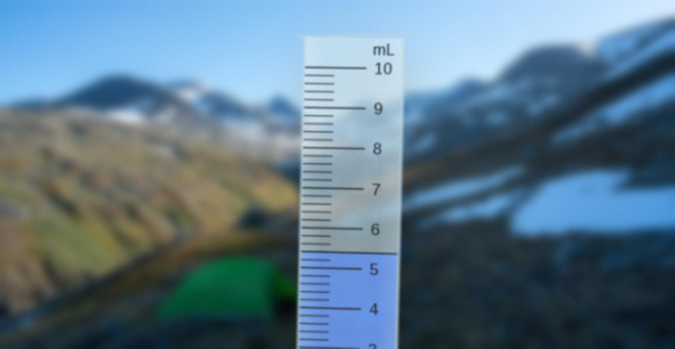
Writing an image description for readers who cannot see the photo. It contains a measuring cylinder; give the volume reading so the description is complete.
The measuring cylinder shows 5.4 mL
